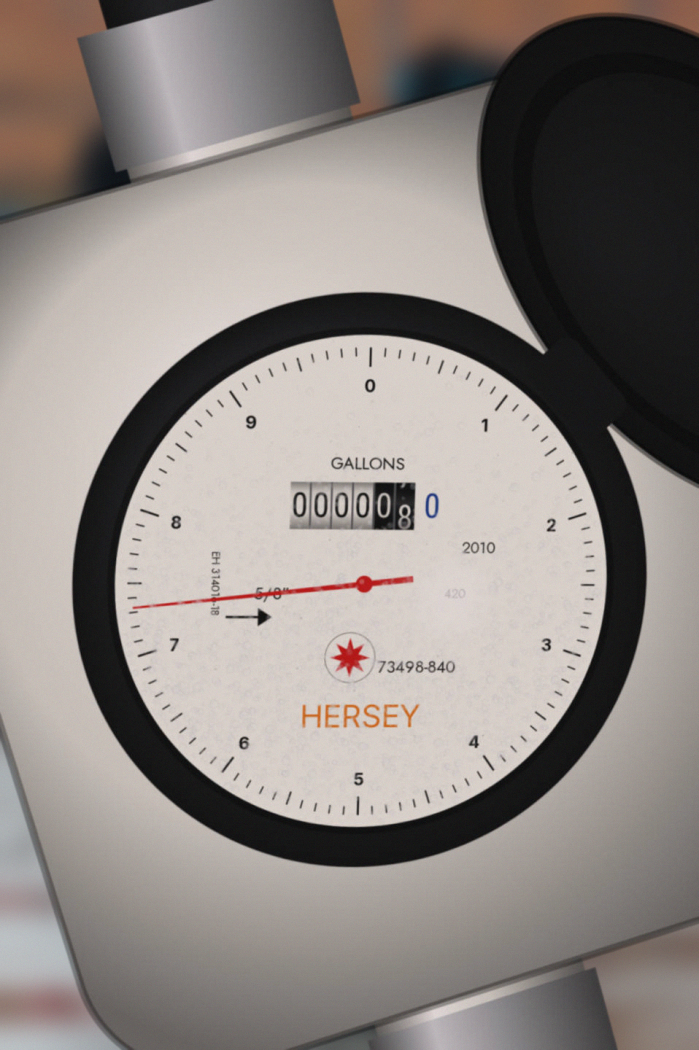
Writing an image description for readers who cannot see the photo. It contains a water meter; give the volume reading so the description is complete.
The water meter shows 77.3 gal
